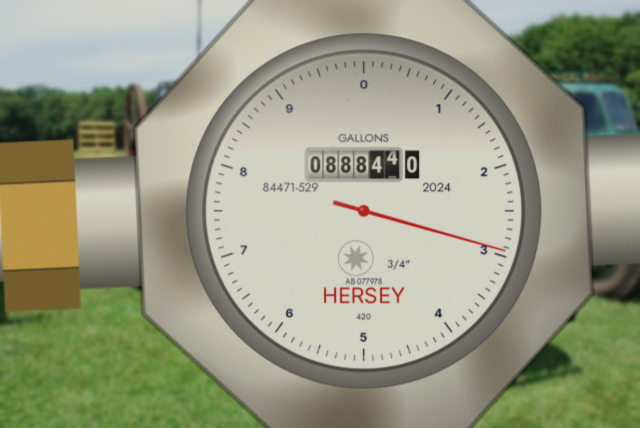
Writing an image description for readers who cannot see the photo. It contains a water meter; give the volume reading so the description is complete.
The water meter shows 888442.9 gal
